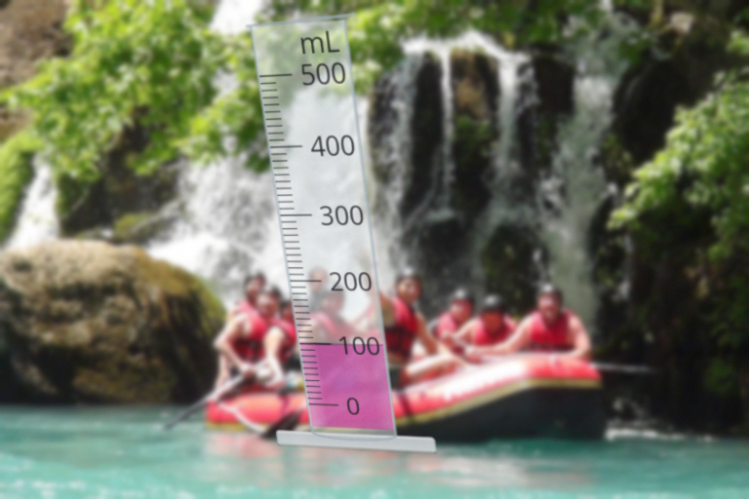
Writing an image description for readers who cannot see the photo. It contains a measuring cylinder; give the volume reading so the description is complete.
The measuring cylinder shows 100 mL
